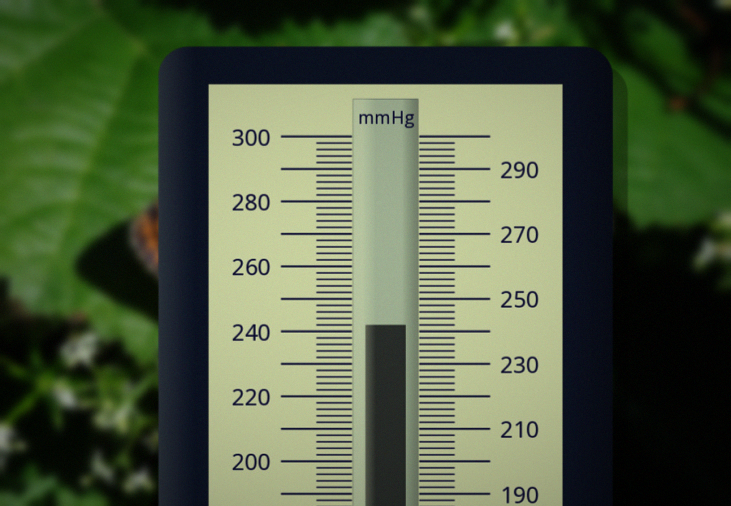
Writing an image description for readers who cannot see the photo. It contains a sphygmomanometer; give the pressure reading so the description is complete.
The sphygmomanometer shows 242 mmHg
